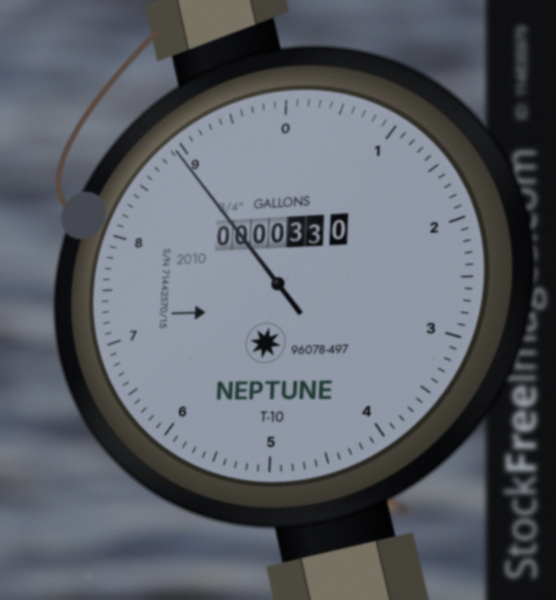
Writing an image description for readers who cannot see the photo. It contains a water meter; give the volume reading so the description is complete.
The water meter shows 328.9 gal
